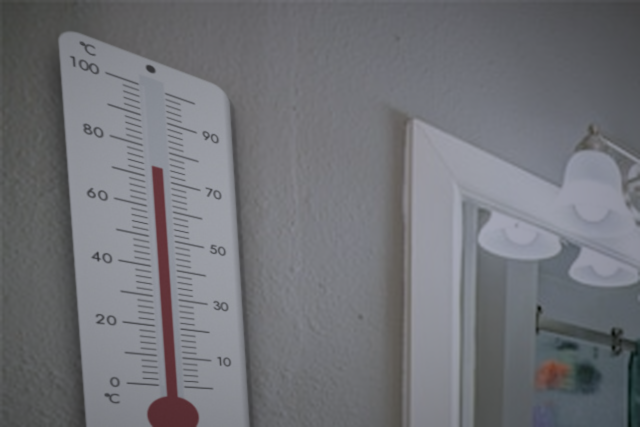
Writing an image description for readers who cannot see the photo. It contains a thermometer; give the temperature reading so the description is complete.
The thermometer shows 74 °C
